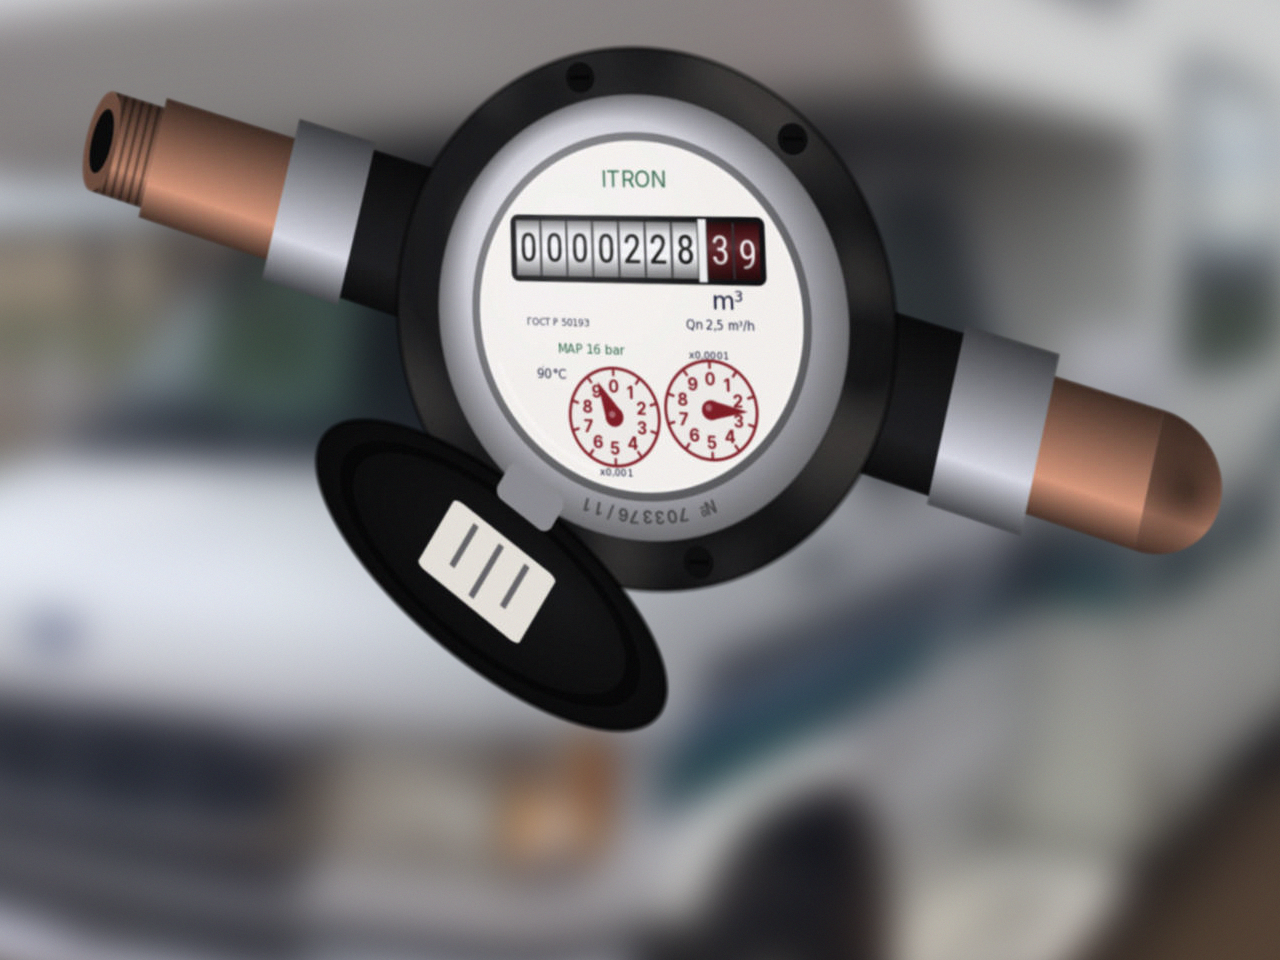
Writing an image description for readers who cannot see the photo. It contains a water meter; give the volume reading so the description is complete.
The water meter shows 228.3892 m³
